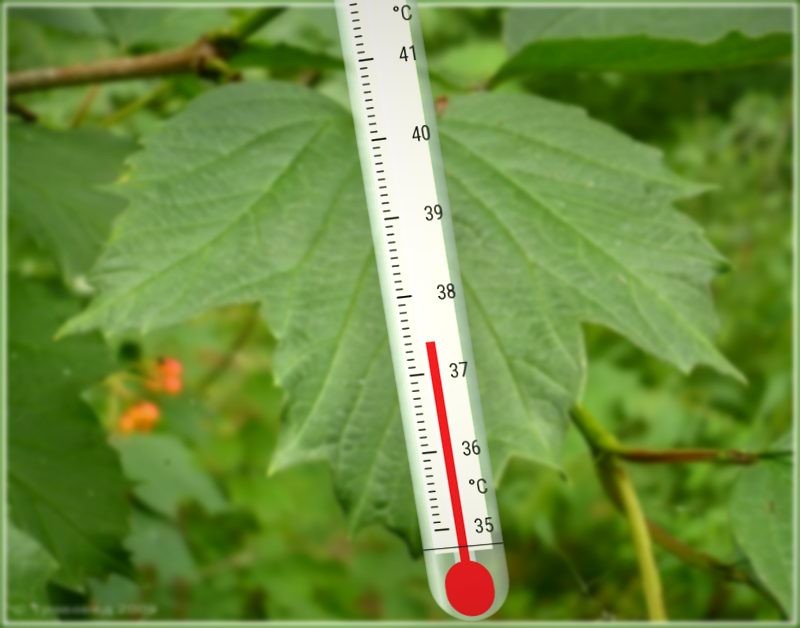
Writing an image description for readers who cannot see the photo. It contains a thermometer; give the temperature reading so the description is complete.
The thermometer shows 37.4 °C
